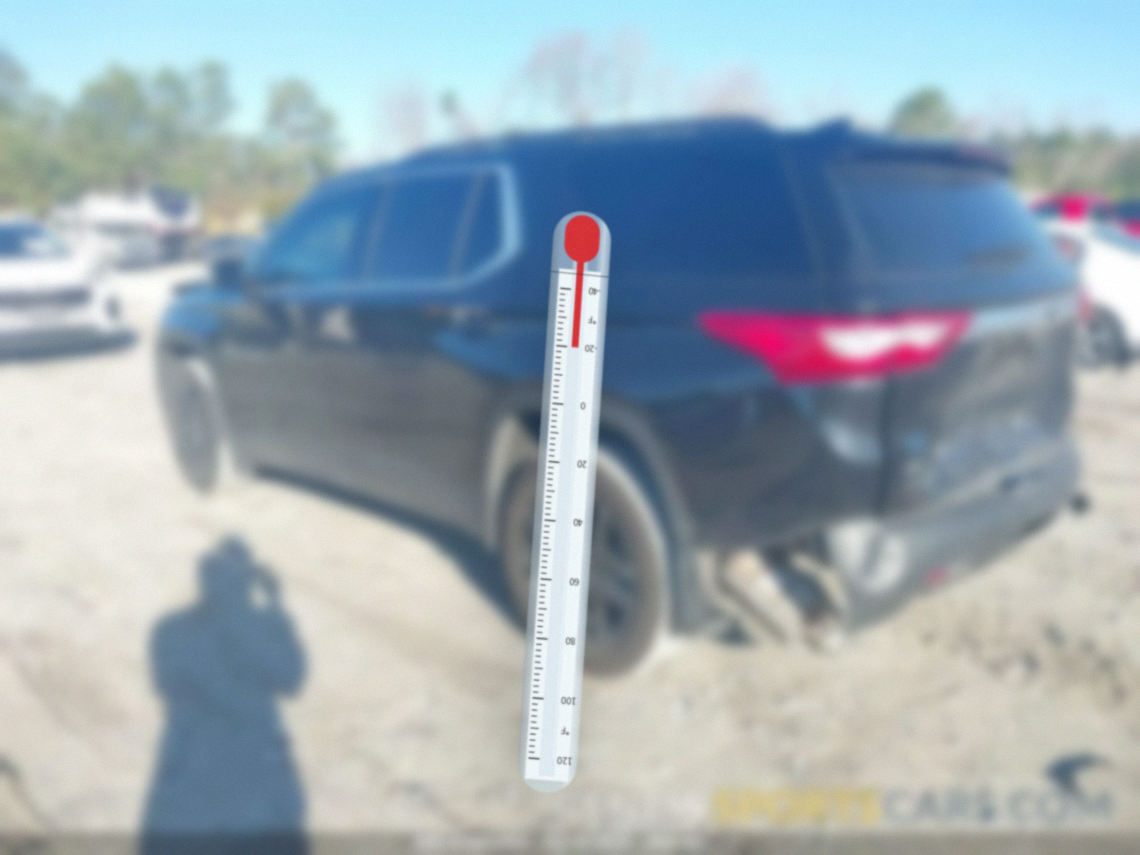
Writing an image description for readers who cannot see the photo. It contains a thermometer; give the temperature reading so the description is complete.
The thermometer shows -20 °F
